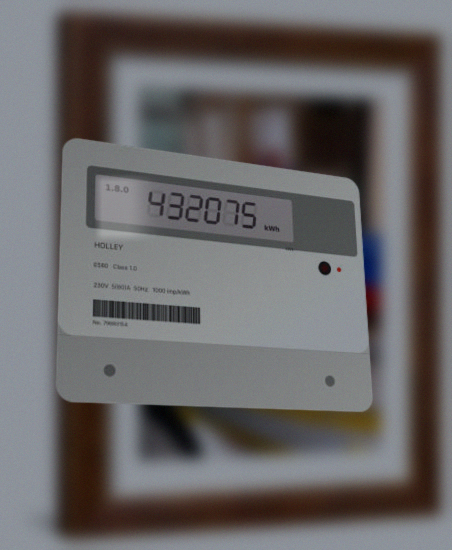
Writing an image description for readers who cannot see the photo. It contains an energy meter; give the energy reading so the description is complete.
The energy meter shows 432075 kWh
